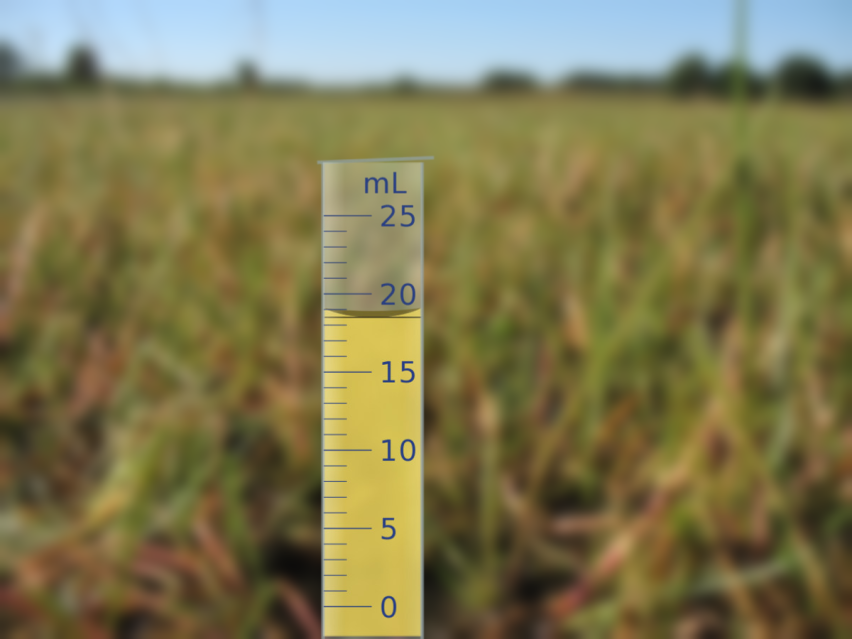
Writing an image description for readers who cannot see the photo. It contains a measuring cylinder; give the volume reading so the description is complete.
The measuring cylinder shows 18.5 mL
